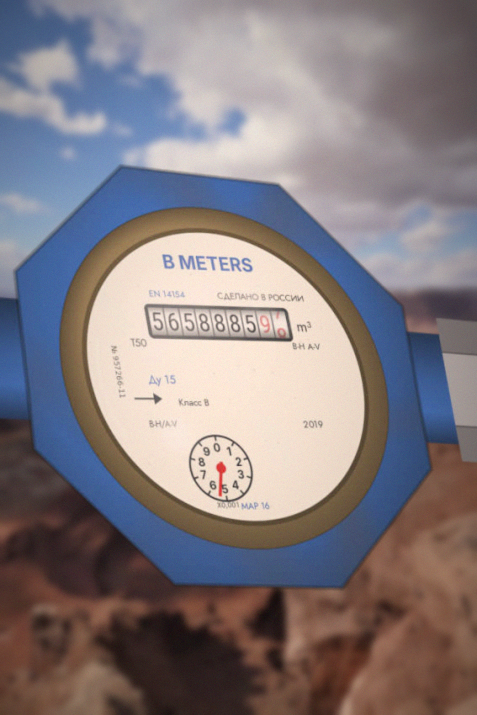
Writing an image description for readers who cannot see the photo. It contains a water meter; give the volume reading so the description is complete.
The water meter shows 5658885.975 m³
